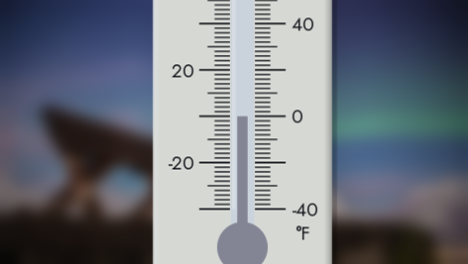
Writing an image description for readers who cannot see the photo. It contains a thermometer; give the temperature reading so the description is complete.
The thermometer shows 0 °F
